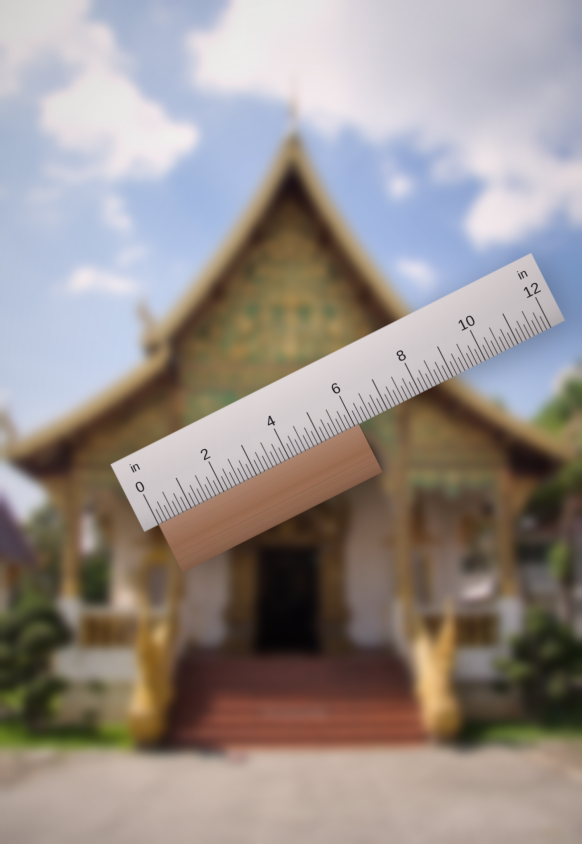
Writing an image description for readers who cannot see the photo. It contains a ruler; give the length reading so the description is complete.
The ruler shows 6.125 in
